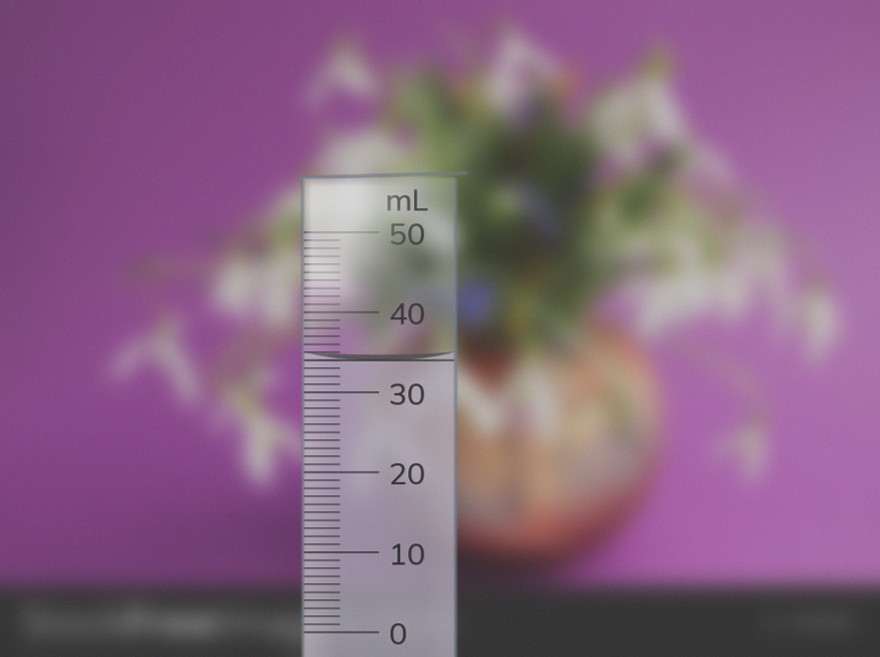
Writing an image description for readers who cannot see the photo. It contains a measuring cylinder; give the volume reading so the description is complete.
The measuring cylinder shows 34 mL
